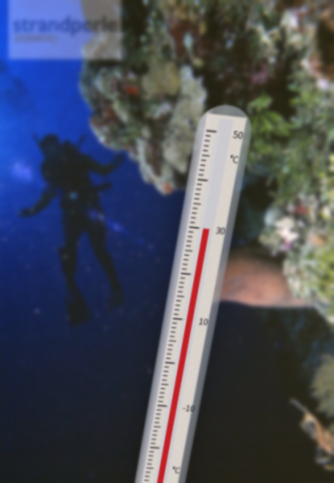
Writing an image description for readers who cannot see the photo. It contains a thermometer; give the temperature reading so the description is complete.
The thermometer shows 30 °C
